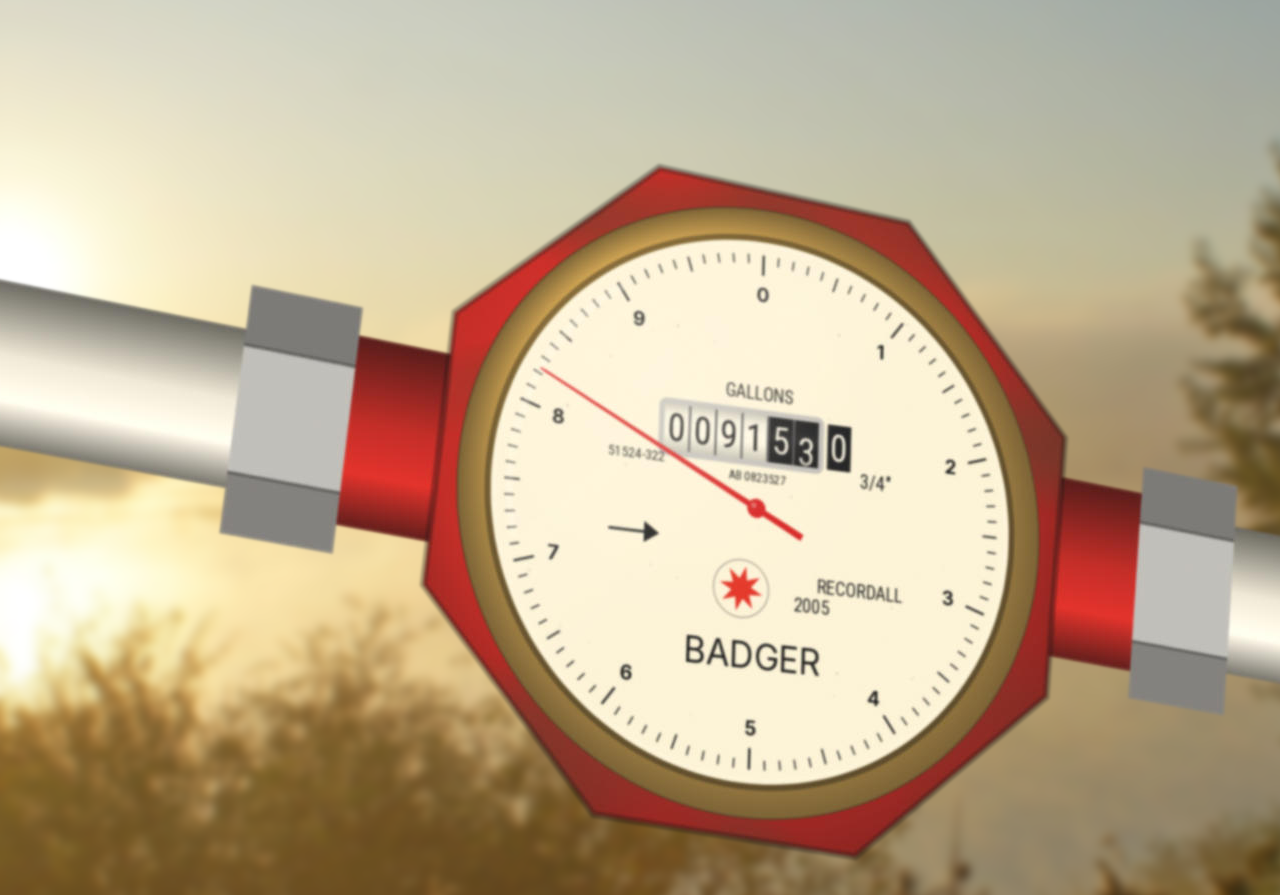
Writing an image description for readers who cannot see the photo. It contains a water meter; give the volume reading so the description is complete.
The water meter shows 91528.2 gal
